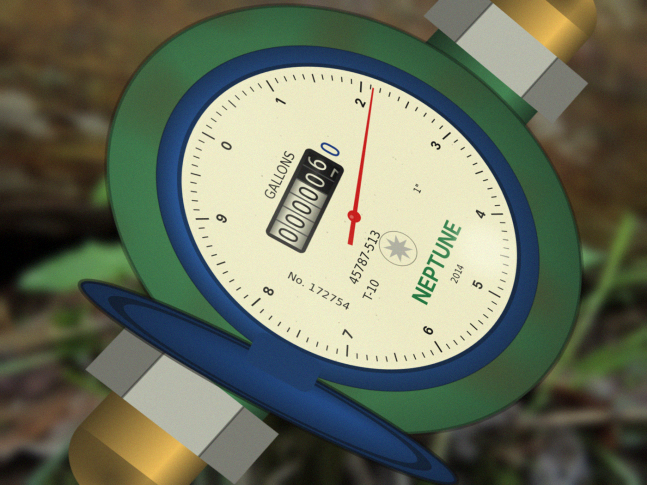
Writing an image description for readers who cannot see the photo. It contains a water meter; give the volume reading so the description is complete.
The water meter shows 62.1 gal
